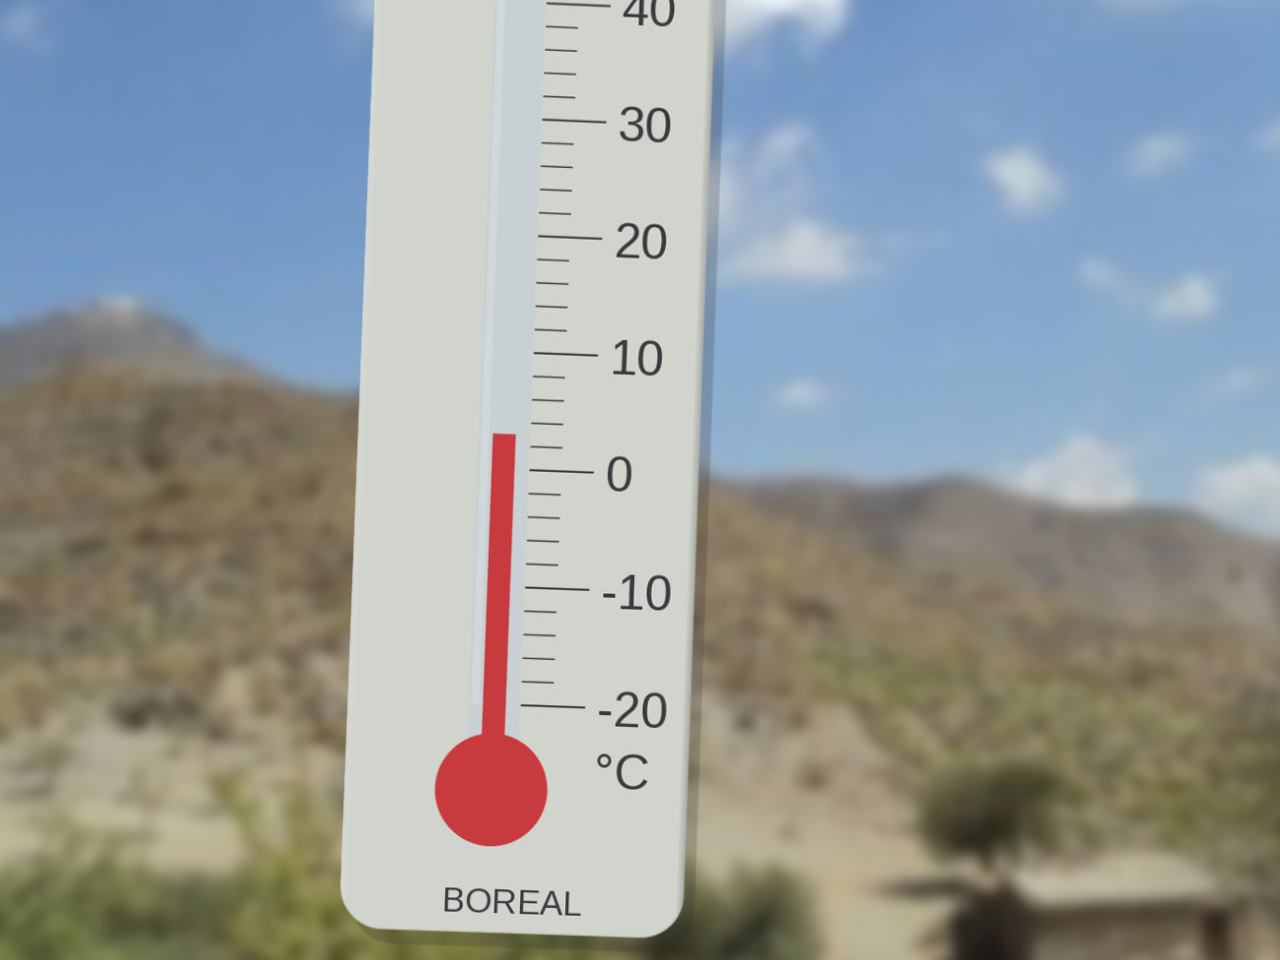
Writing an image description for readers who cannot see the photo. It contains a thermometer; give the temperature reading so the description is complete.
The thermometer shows 3 °C
